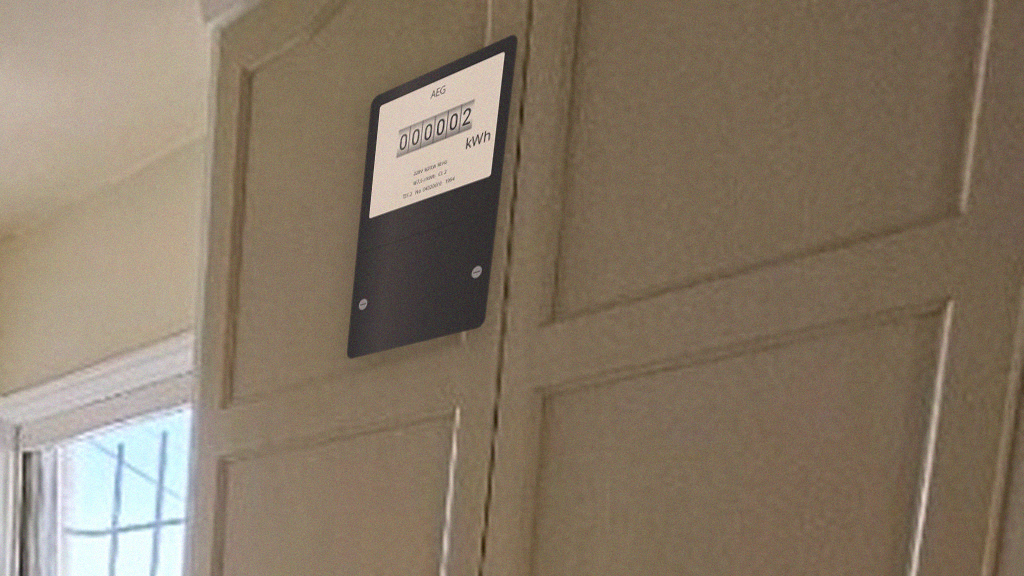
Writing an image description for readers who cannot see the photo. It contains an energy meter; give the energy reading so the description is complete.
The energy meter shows 2 kWh
